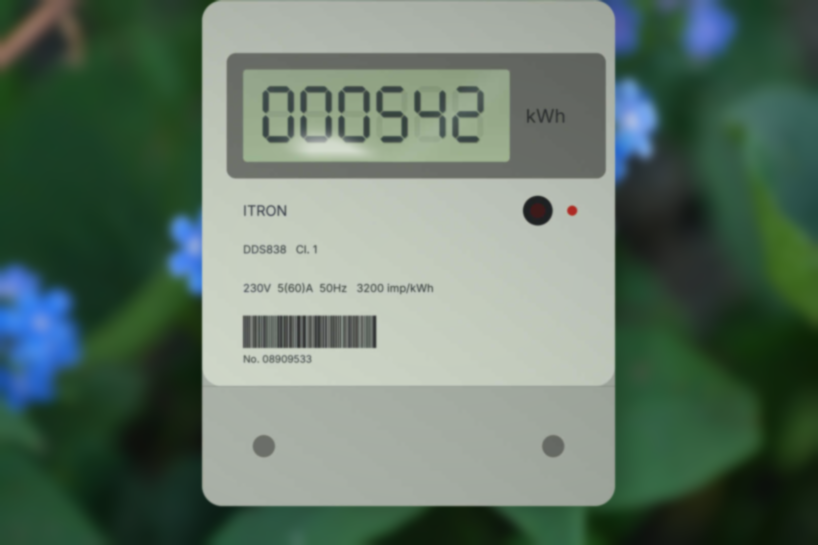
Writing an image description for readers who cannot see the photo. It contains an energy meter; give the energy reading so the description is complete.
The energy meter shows 542 kWh
